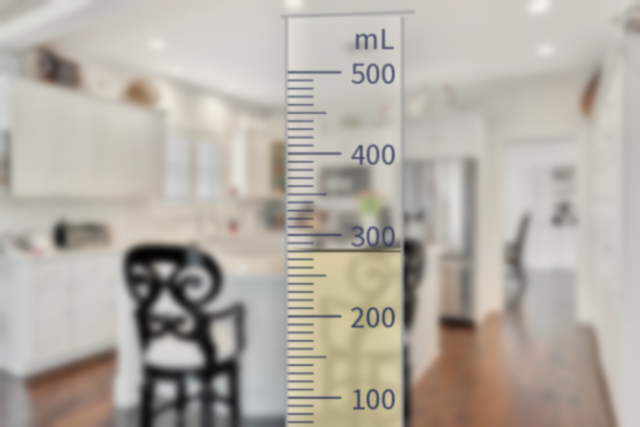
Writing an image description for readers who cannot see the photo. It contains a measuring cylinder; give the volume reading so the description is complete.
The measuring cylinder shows 280 mL
